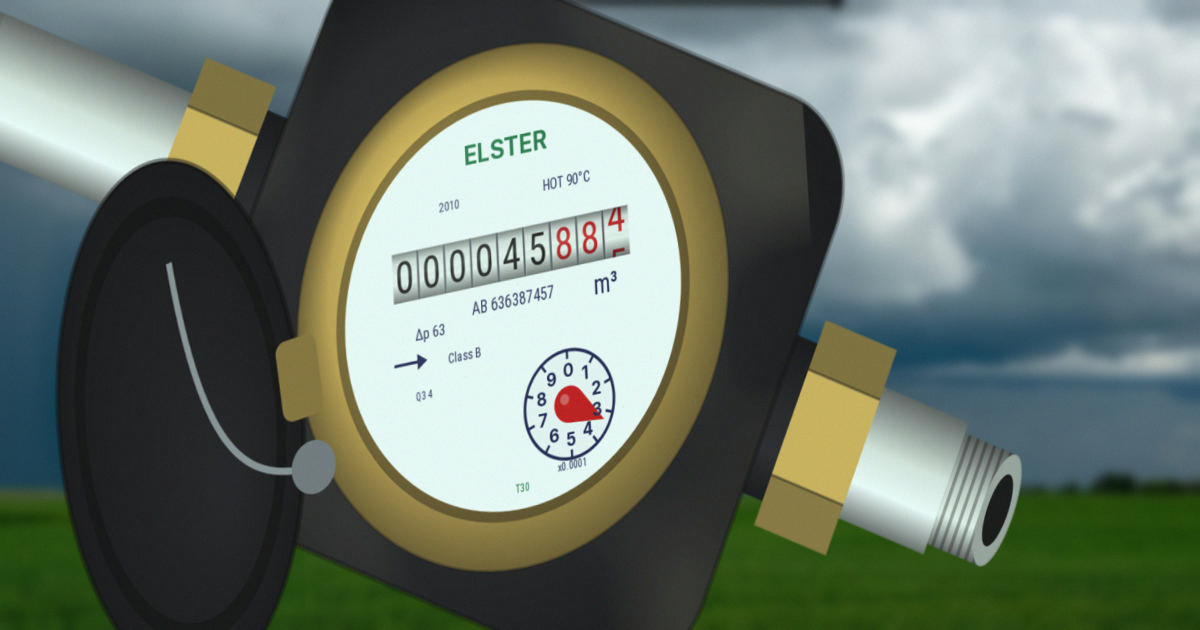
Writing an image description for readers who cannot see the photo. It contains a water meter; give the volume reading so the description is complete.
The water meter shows 45.8843 m³
